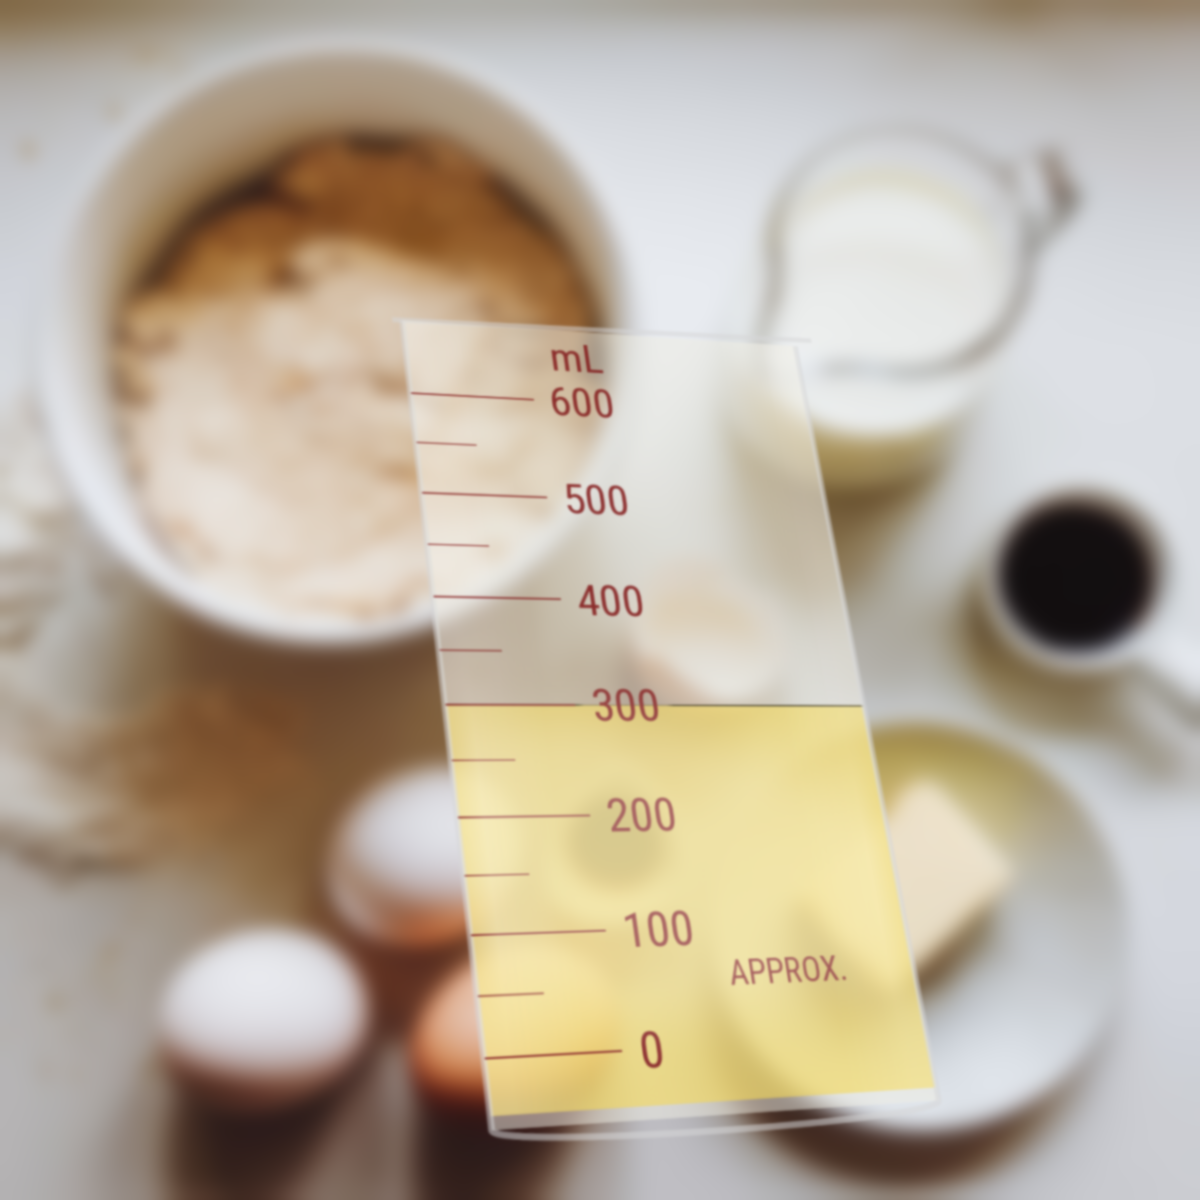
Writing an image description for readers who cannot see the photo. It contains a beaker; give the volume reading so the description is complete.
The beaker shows 300 mL
